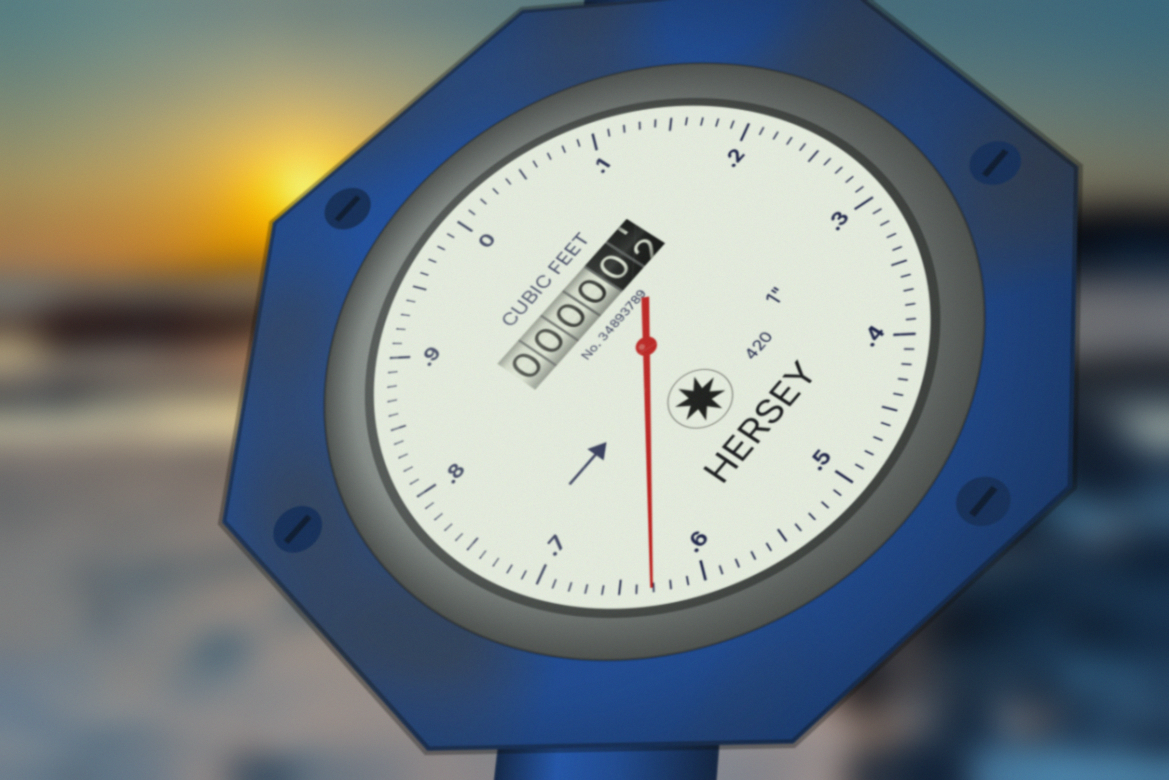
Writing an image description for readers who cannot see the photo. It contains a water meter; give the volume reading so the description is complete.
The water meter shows 1.63 ft³
